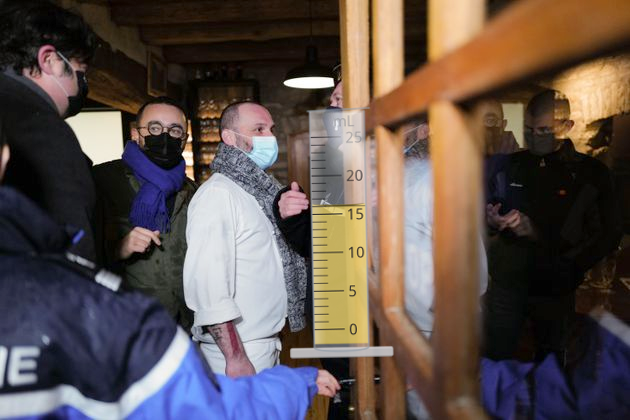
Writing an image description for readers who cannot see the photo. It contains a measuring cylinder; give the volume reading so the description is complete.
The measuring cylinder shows 16 mL
